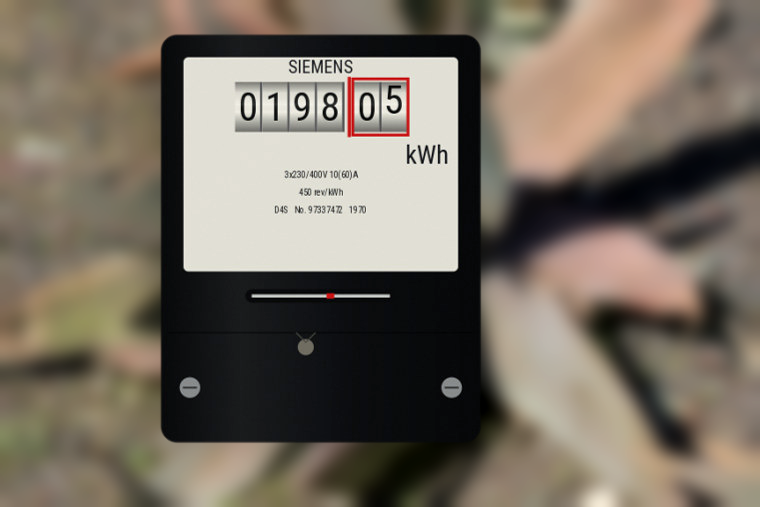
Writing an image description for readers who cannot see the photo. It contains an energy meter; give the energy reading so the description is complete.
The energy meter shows 198.05 kWh
